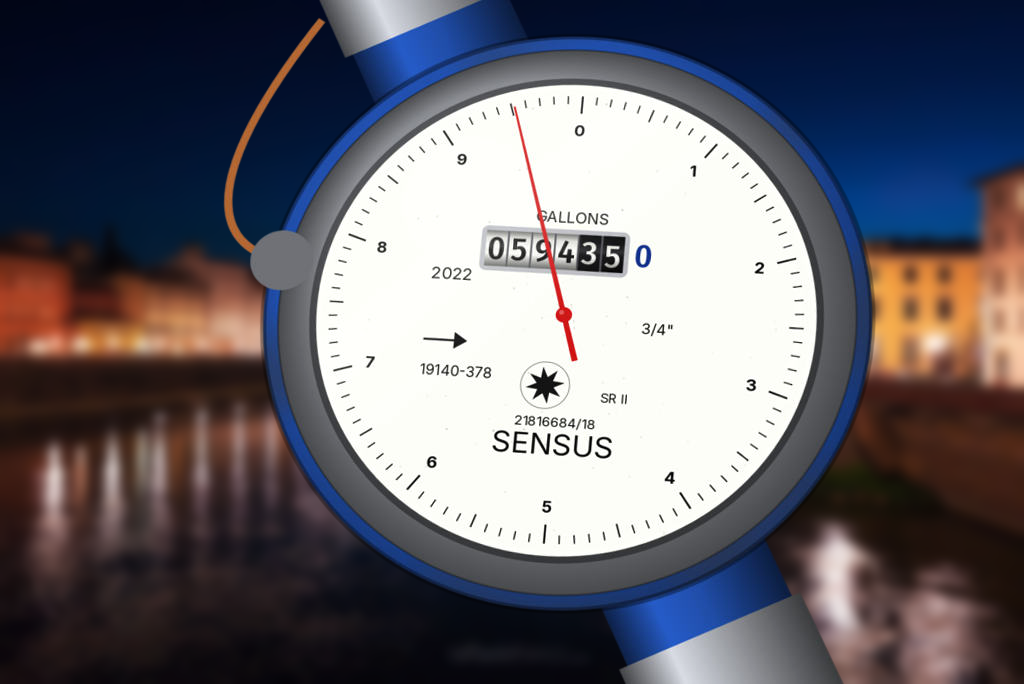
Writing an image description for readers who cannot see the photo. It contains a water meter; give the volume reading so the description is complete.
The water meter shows 594349.5 gal
